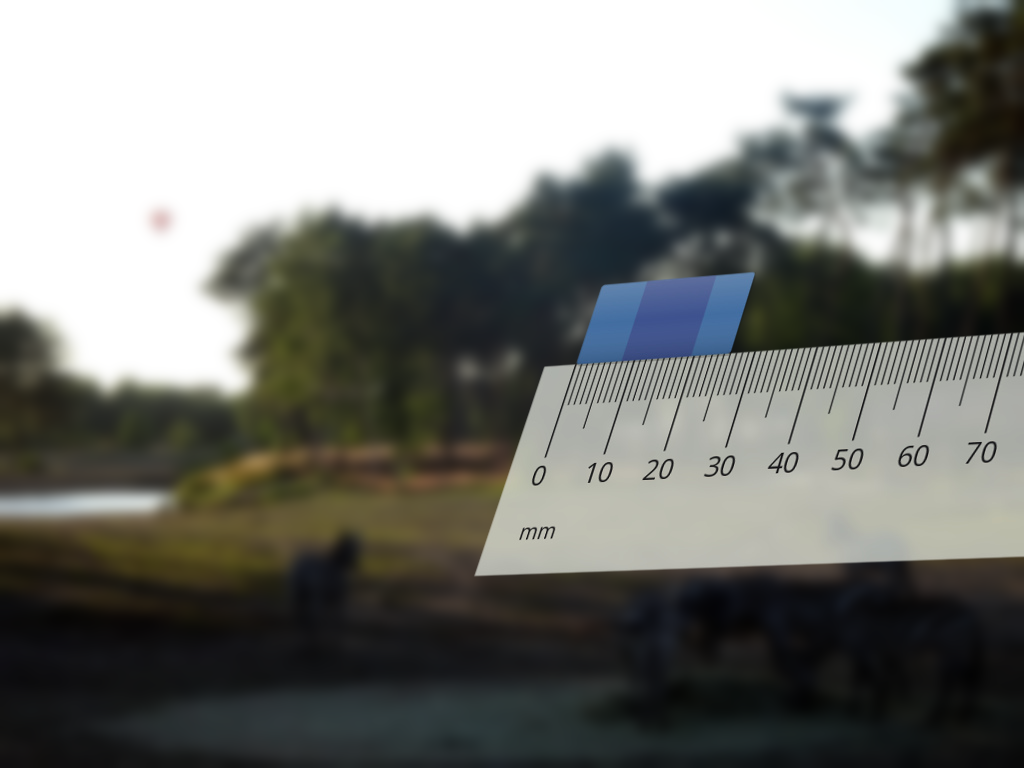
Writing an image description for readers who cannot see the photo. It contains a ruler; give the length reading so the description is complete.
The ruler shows 26 mm
